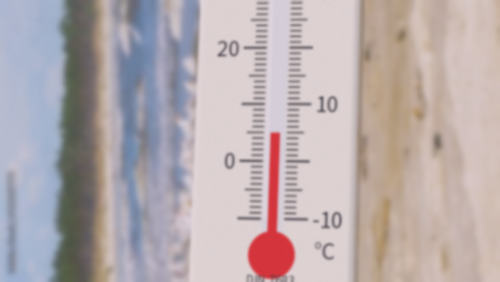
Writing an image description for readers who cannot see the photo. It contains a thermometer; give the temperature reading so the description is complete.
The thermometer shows 5 °C
